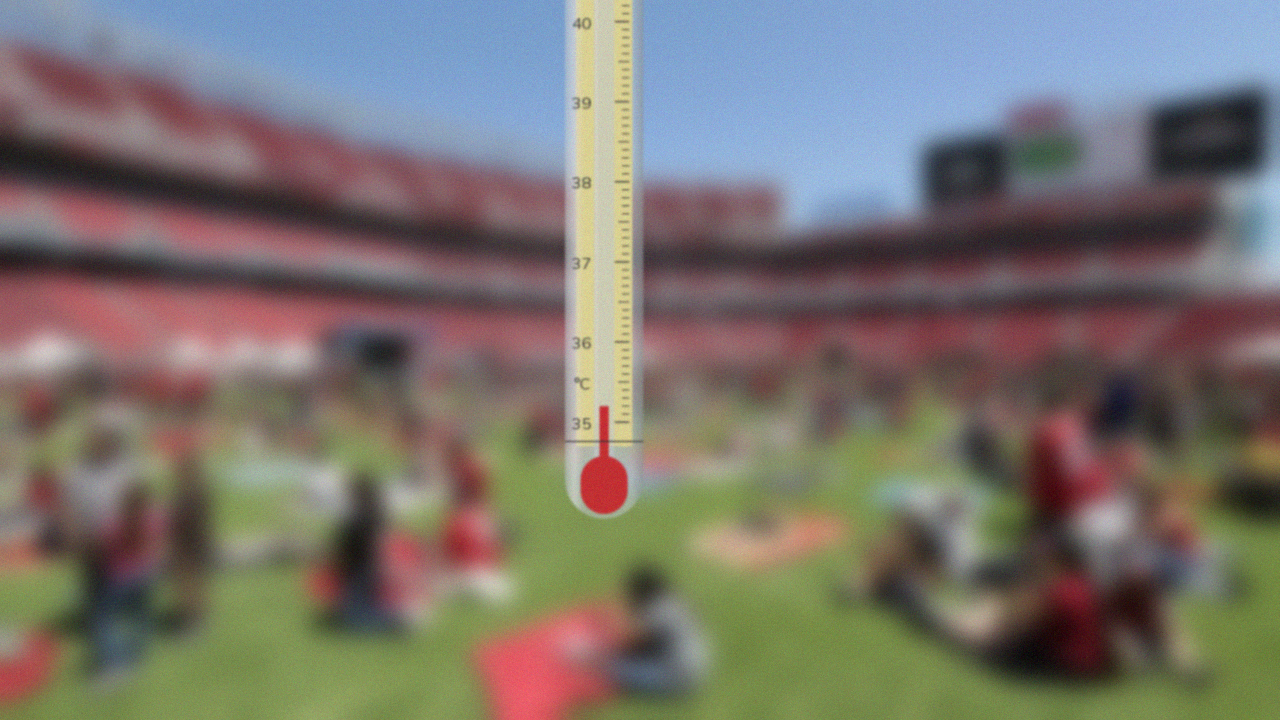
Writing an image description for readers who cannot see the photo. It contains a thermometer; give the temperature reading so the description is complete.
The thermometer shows 35.2 °C
